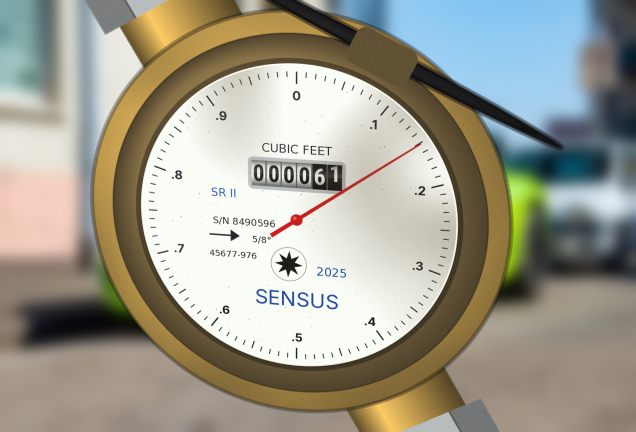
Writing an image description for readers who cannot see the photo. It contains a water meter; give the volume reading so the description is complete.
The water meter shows 61.15 ft³
